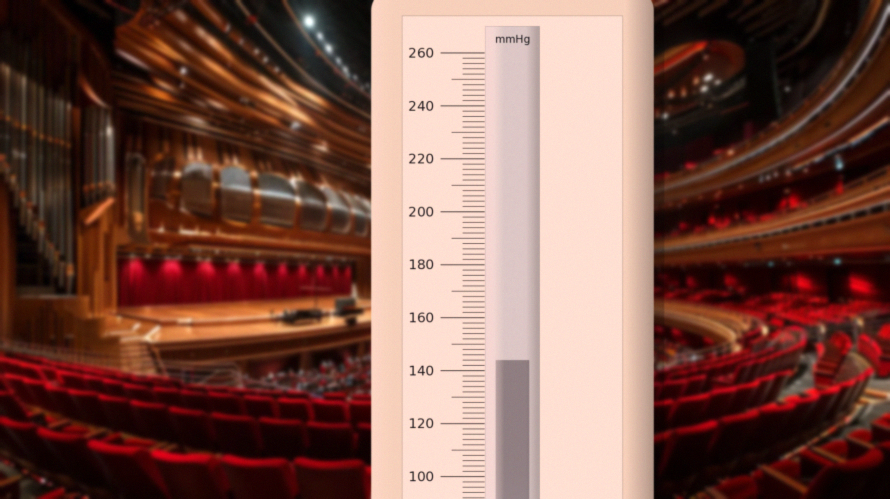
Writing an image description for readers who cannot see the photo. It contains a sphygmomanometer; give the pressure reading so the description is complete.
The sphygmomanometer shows 144 mmHg
